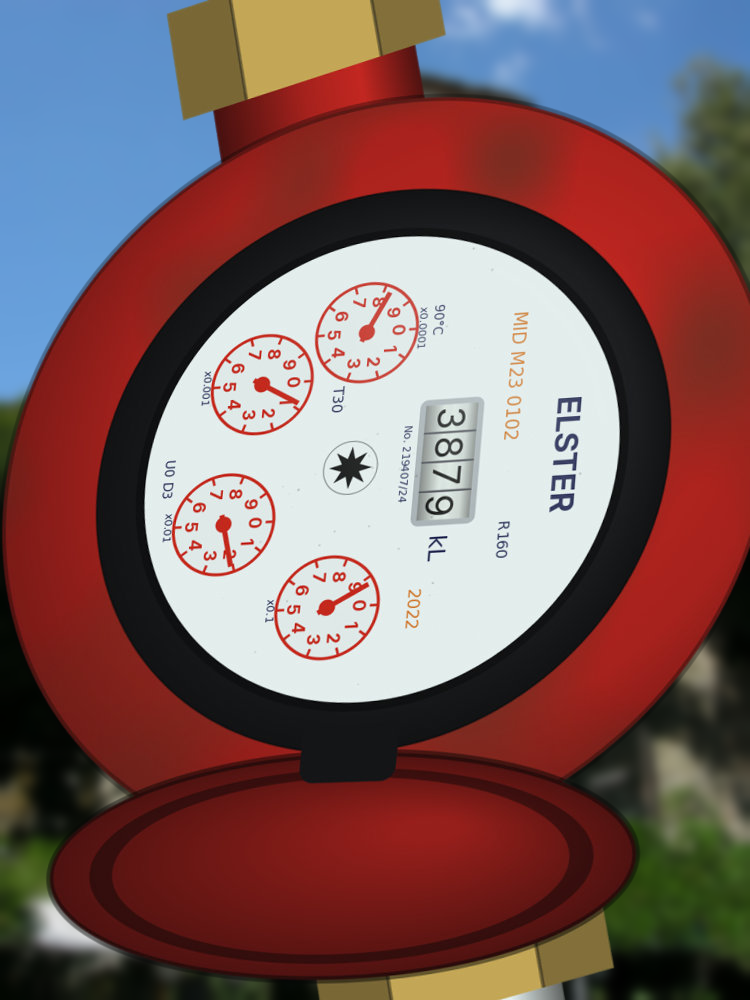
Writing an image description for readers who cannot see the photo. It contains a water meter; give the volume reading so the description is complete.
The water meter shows 3878.9208 kL
